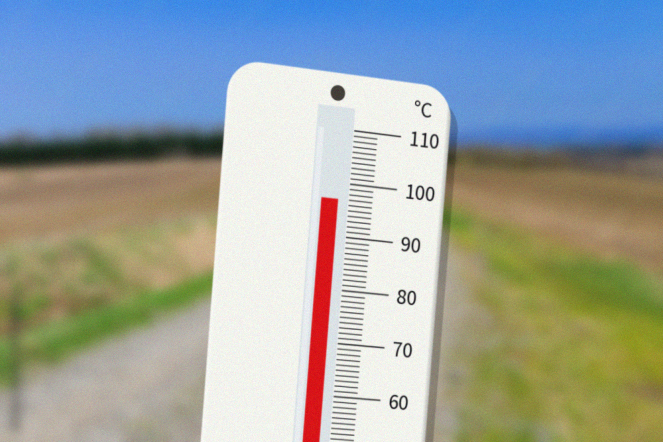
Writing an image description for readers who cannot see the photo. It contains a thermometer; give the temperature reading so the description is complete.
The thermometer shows 97 °C
